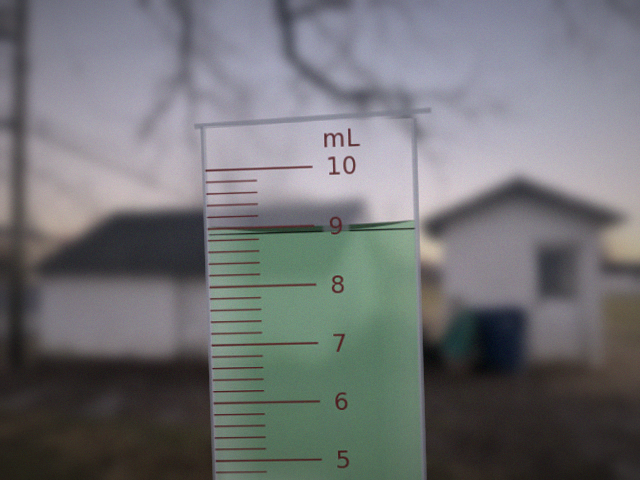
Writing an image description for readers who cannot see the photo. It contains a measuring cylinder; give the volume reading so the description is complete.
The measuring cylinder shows 8.9 mL
